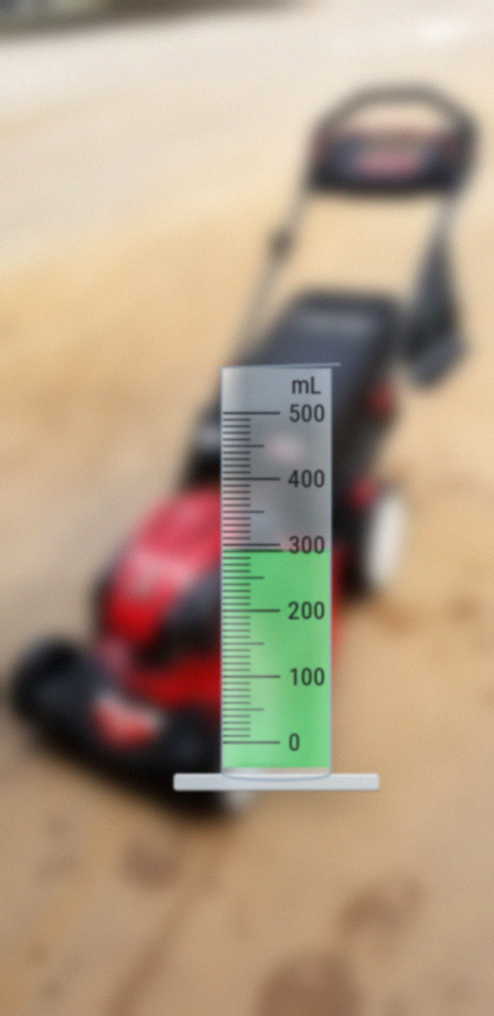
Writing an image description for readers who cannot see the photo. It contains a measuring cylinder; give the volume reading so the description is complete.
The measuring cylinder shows 290 mL
